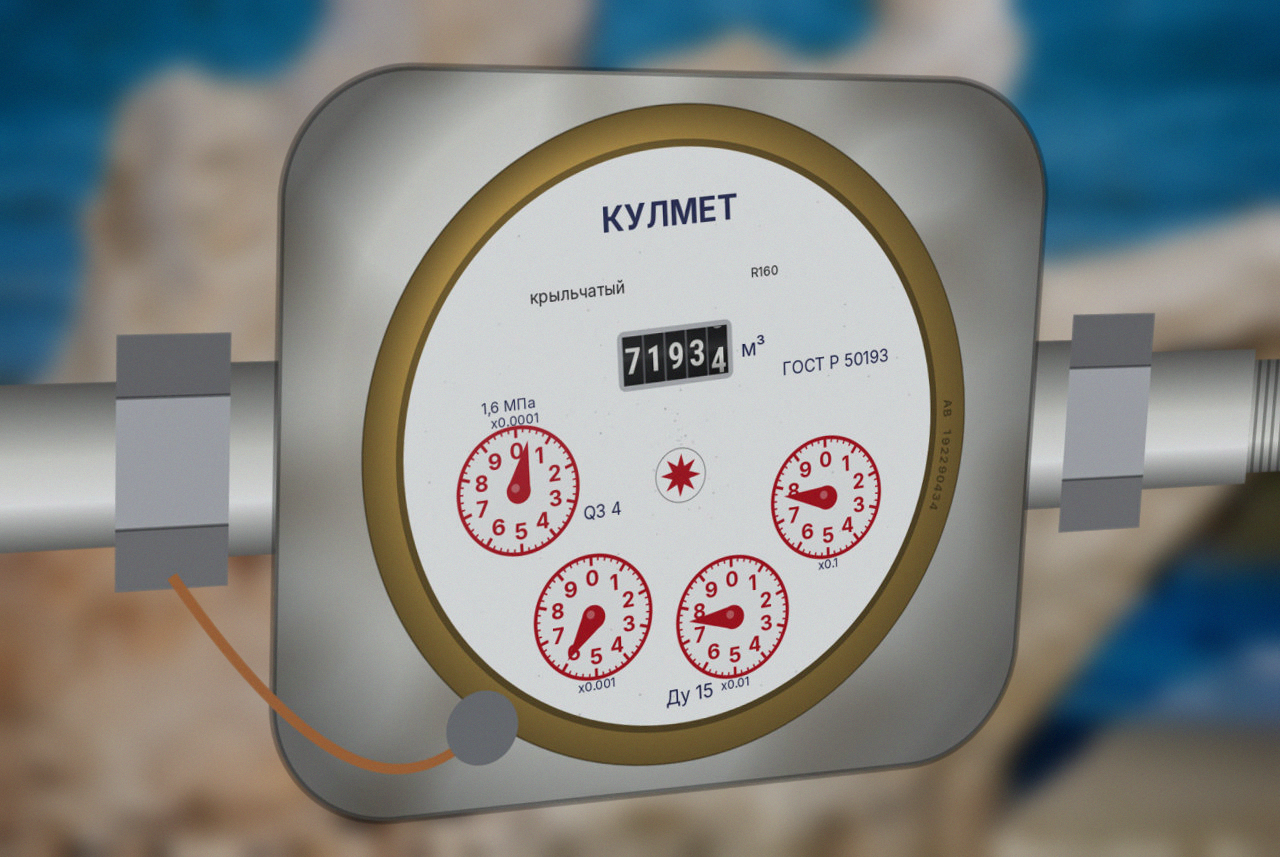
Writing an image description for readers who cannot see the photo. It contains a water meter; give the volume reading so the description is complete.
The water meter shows 71933.7760 m³
